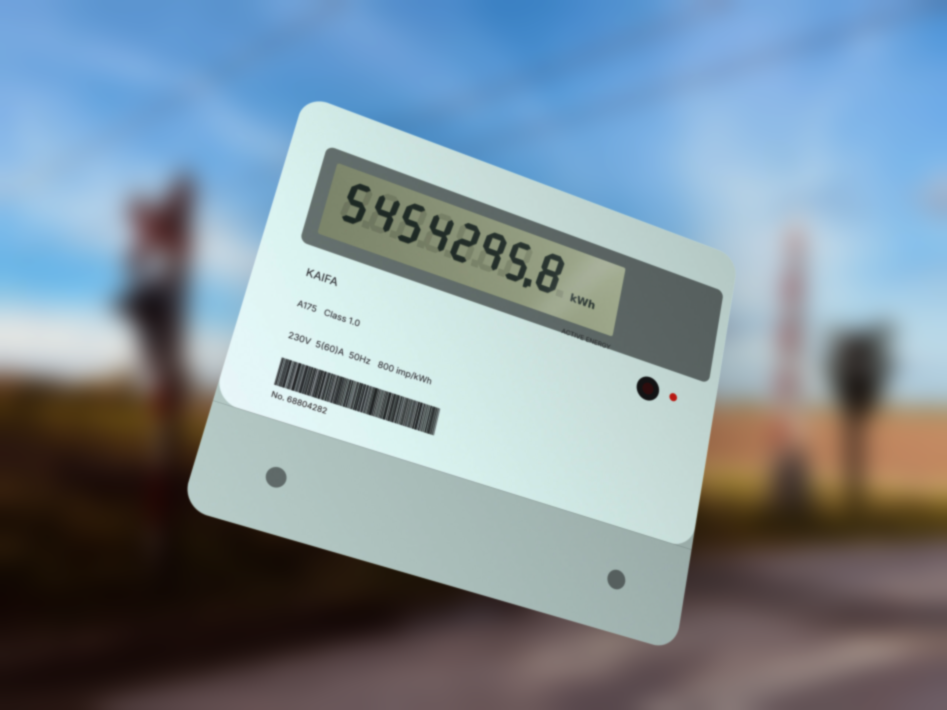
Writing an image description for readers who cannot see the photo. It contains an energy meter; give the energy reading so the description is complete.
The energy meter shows 5454295.8 kWh
